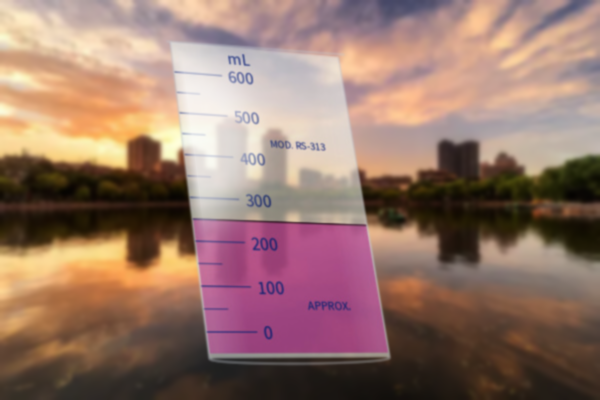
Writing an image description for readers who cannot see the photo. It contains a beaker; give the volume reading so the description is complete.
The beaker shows 250 mL
